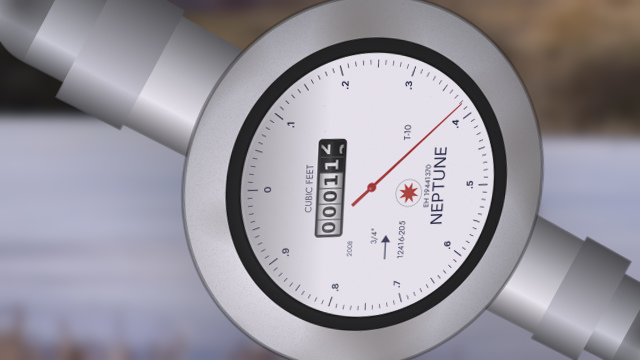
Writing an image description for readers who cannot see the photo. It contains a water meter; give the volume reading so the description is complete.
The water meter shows 112.38 ft³
